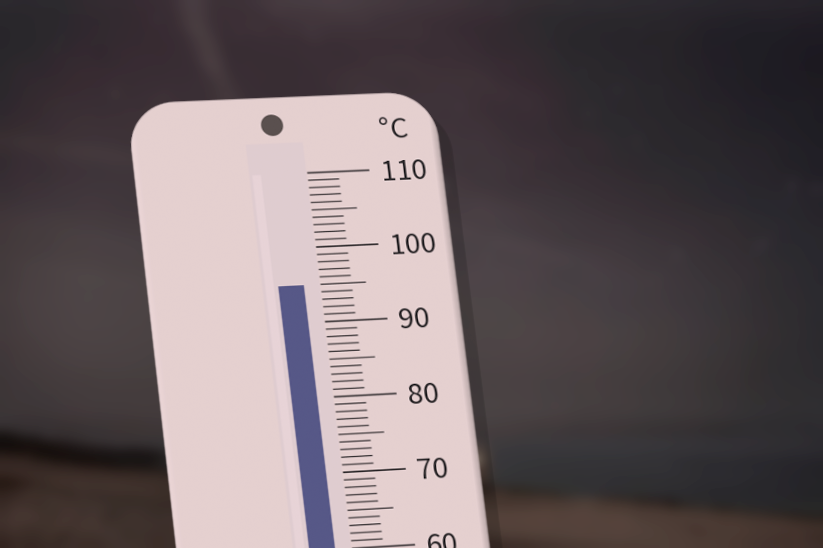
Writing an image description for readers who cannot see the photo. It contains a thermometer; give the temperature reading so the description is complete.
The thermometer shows 95 °C
